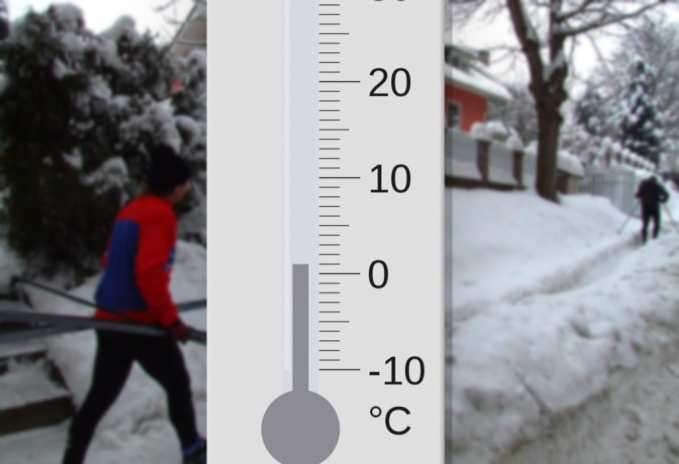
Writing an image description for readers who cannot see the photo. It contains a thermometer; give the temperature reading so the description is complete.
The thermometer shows 1 °C
